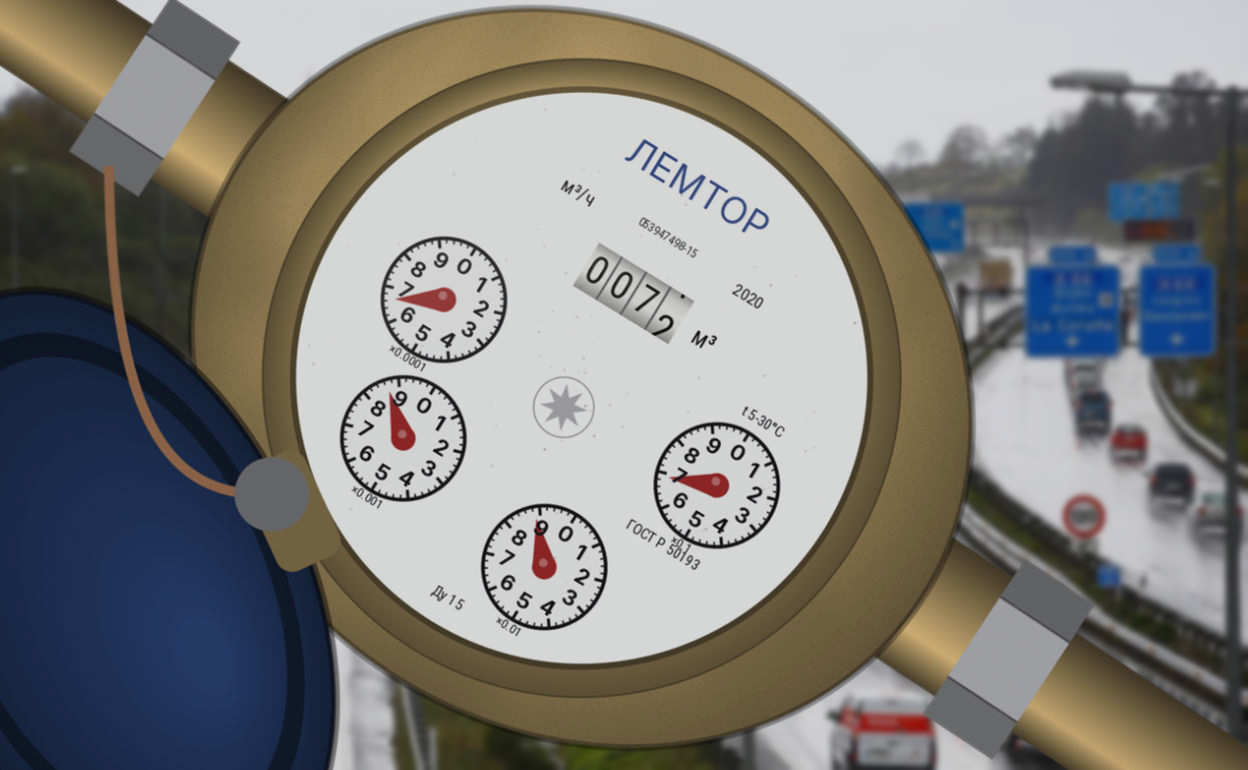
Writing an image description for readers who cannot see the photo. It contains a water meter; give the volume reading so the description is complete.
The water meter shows 71.6886 m³
